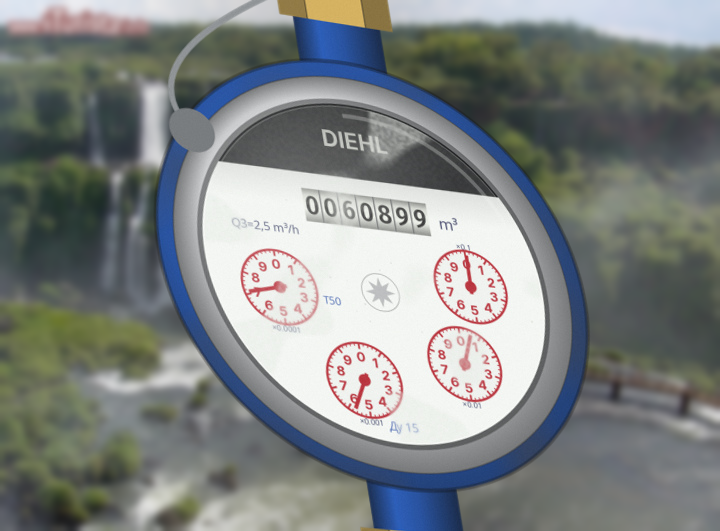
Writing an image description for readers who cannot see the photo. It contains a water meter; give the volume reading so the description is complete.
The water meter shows 60899.0057 m³
